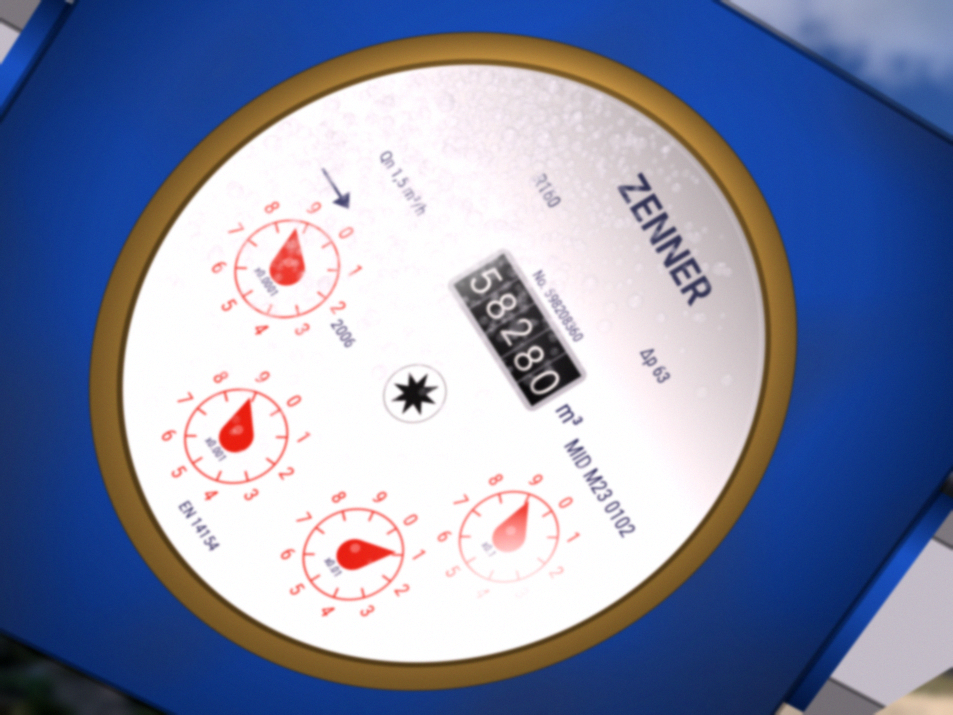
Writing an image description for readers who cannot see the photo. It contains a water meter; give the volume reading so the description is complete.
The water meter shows 58279.9088 m³
